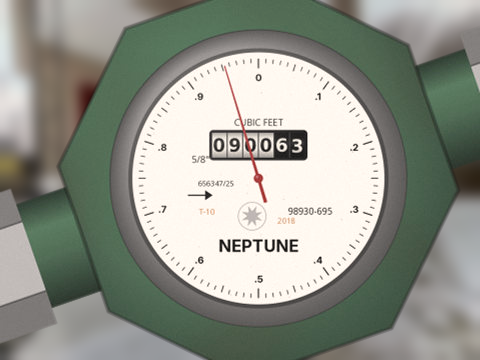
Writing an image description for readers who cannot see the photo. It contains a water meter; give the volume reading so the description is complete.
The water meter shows 90062.95 ft³
